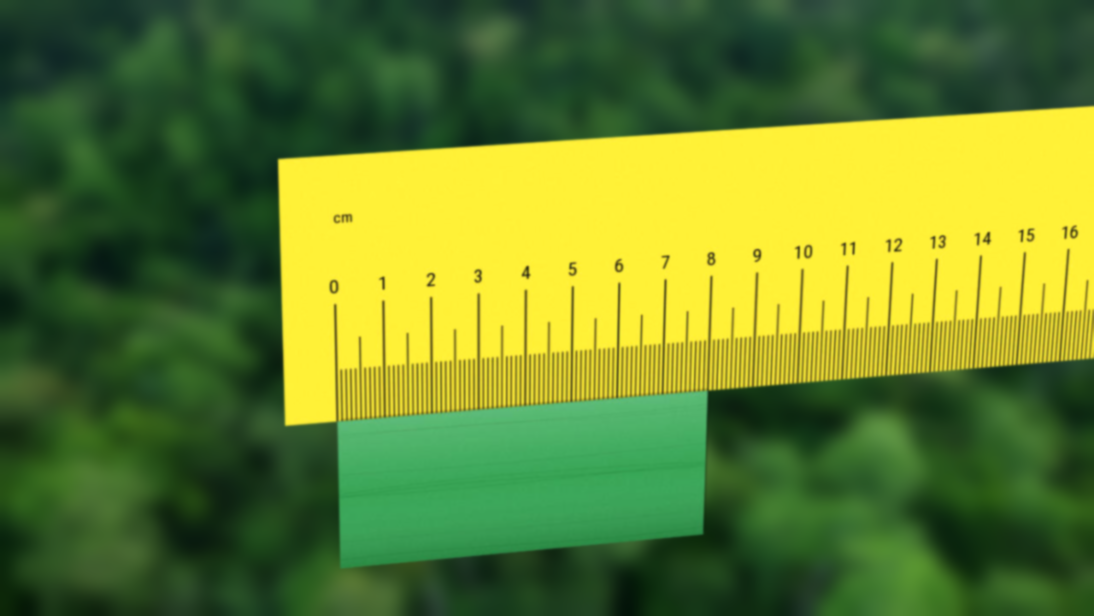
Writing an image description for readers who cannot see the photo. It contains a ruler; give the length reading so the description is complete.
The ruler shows 8 cm
